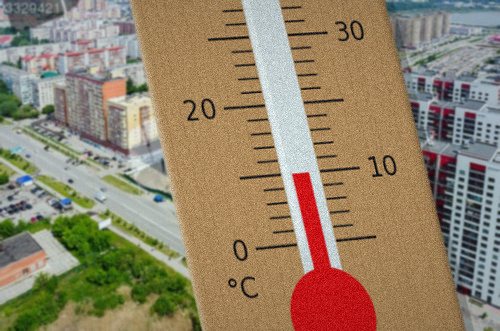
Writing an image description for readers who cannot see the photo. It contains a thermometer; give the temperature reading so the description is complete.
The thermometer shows 10 °C
